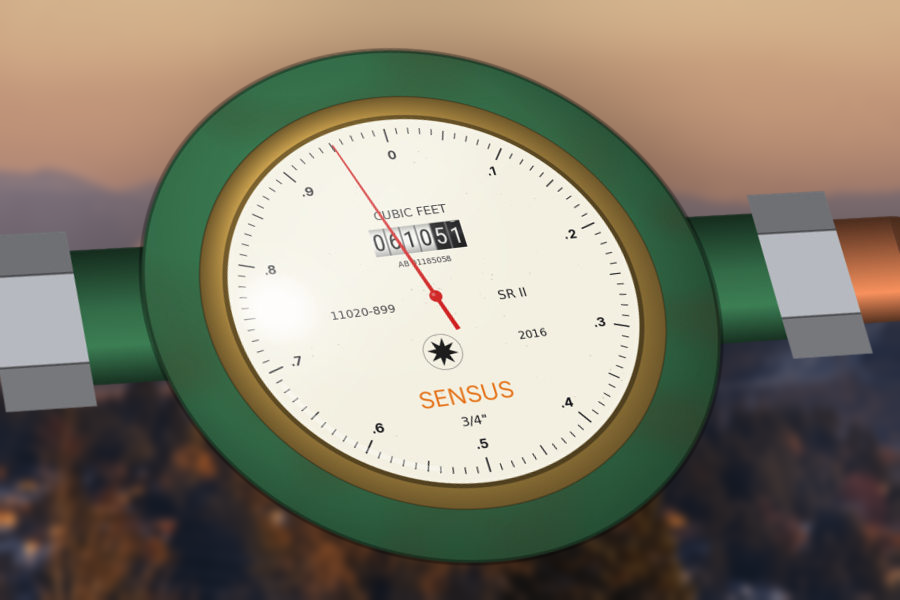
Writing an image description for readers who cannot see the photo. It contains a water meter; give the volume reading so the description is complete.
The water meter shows 61050.95 ft³
